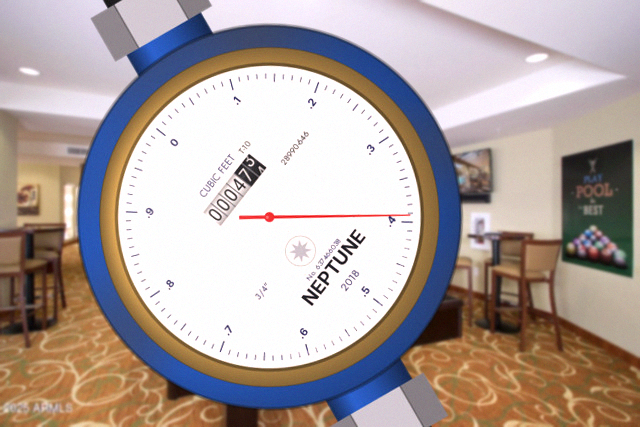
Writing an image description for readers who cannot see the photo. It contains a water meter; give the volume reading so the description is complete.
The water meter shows 473.39 ft³
